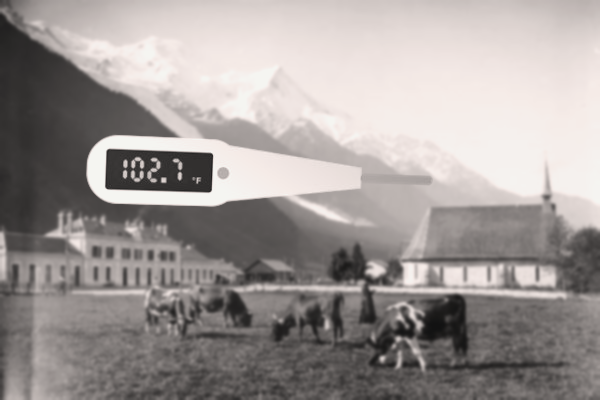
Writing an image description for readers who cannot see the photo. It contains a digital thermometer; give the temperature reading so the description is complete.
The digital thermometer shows 102.7 °F
